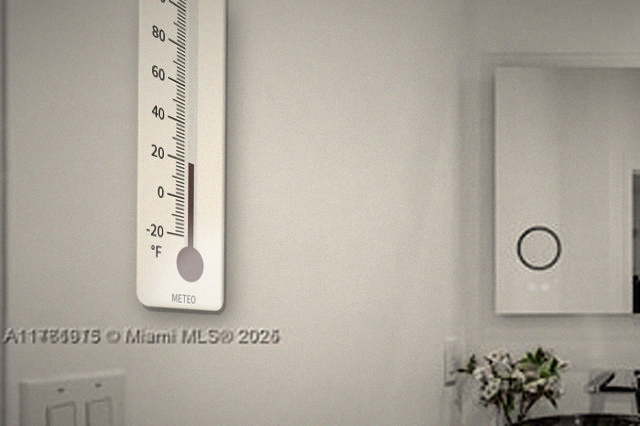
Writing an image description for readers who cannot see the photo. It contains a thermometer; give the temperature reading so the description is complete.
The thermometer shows 20 °F
